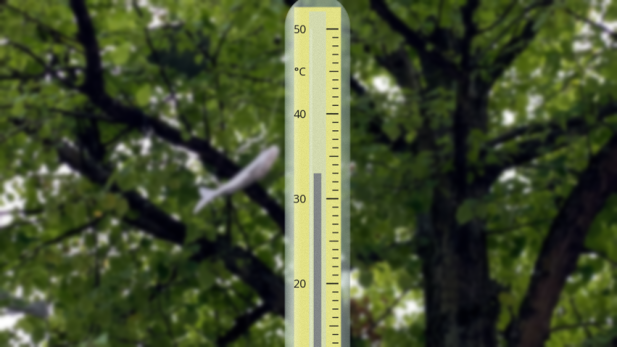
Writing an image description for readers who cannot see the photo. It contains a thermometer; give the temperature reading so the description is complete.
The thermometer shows 33 °C
